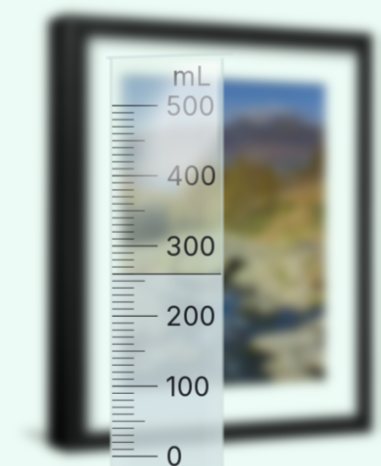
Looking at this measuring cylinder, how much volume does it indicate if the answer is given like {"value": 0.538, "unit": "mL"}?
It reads {"value": 260, "unit": "mL"}
